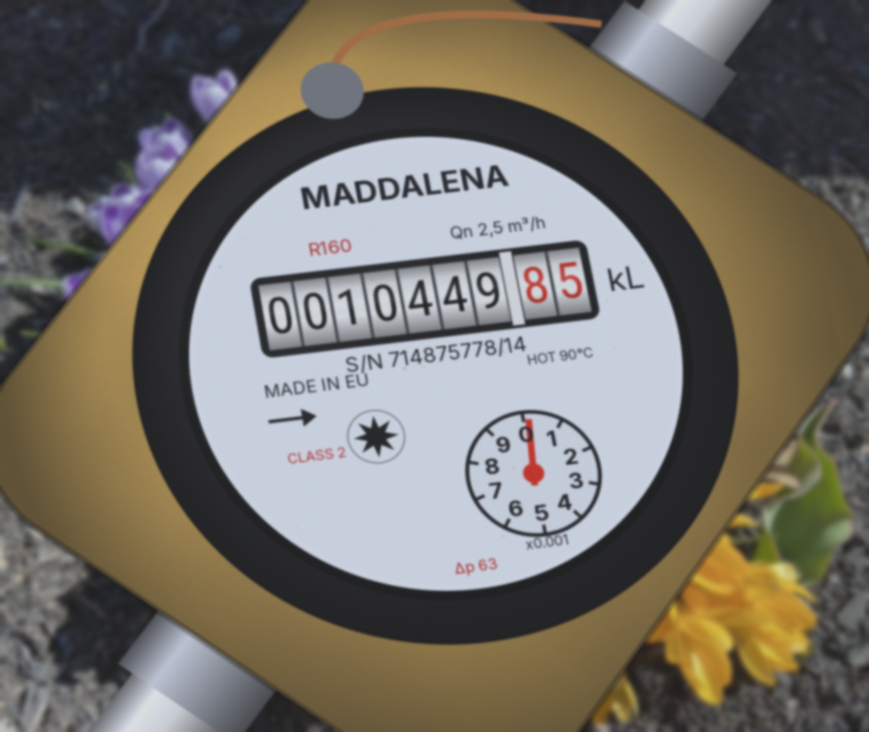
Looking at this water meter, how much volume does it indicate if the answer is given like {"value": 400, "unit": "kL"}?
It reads {"value": 10449.850, "unit": "kL"}
